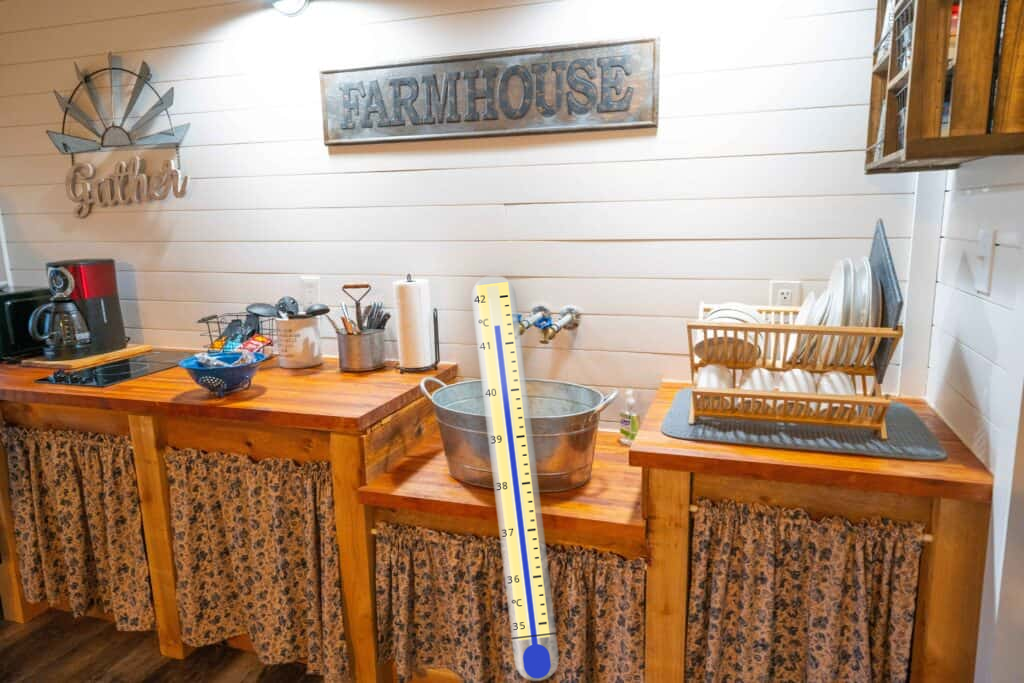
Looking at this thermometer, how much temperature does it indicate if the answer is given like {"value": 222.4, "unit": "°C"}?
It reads {"value": 41.4, "unit": "°C"}
